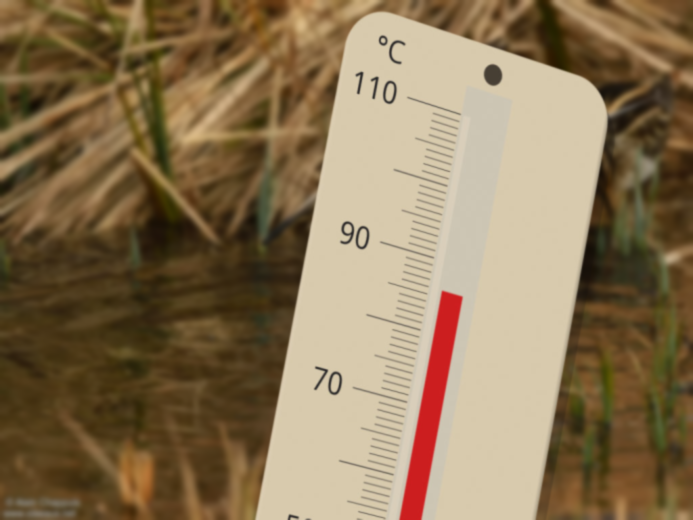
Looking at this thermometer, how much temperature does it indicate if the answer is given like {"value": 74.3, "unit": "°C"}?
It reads {"value": 86, "unit": "°C"}
